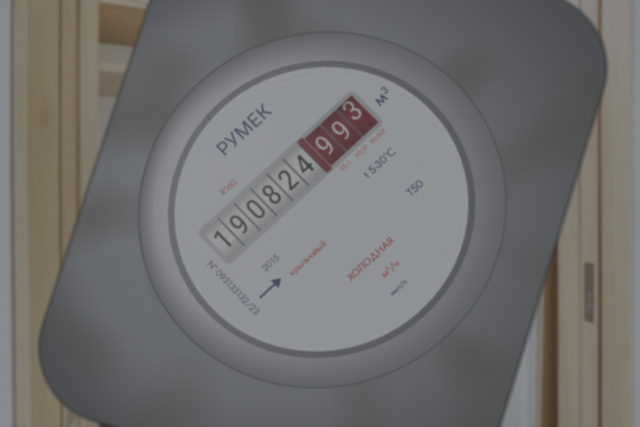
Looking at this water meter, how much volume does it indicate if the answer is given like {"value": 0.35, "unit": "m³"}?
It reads {"value": 190824.993, "unit": "m³"}
